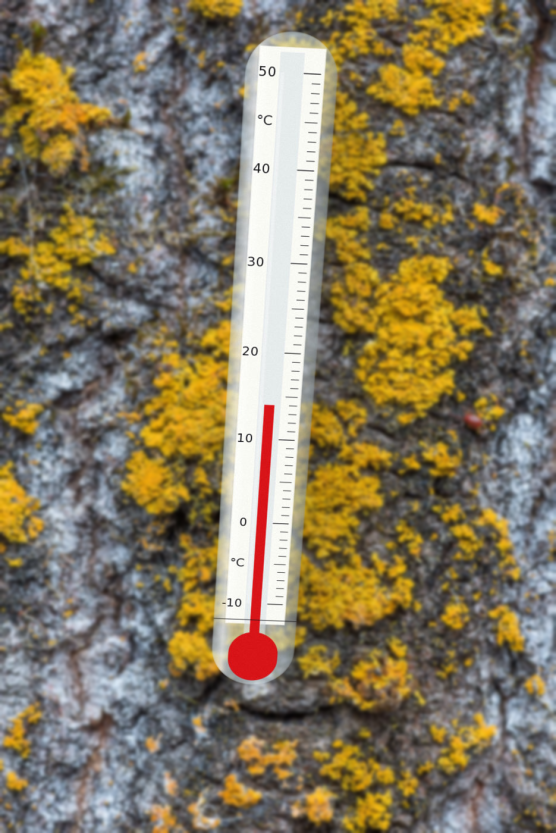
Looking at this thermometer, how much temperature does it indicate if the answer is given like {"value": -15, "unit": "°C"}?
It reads {"value": 14, "unit": "°C"}
